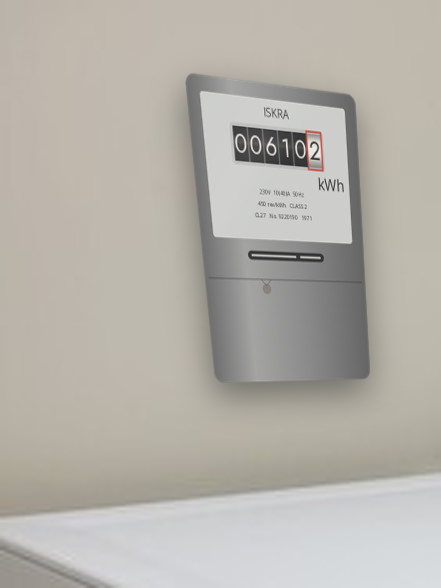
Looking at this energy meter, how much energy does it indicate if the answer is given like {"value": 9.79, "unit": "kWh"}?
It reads {"value": 610.2, "unit": "kWh"}
